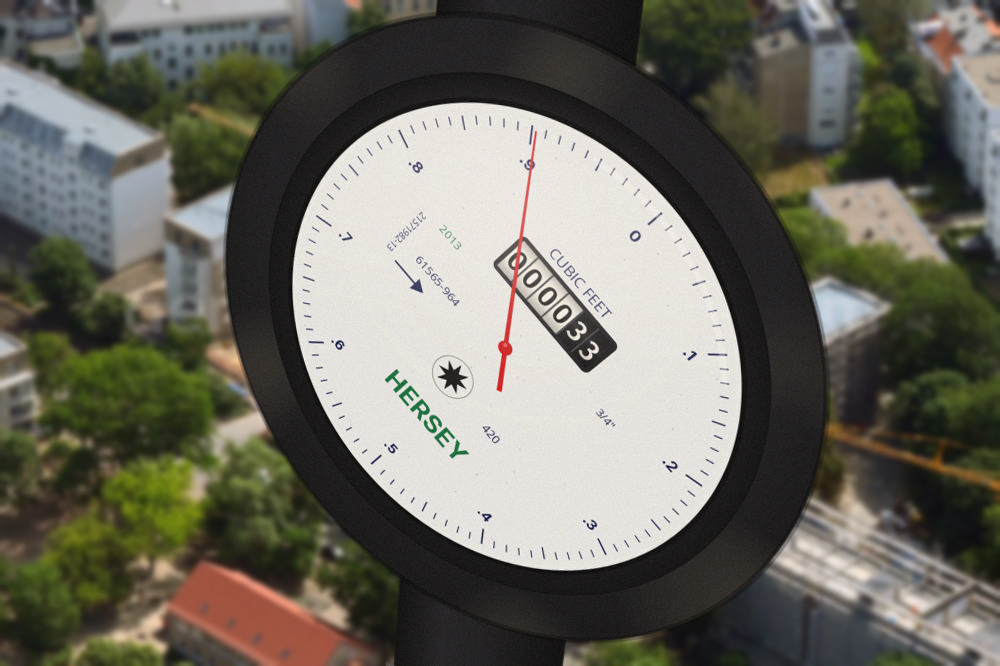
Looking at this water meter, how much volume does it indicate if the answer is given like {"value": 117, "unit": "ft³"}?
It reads {"value": 32.90, "unit": "ft³"}
